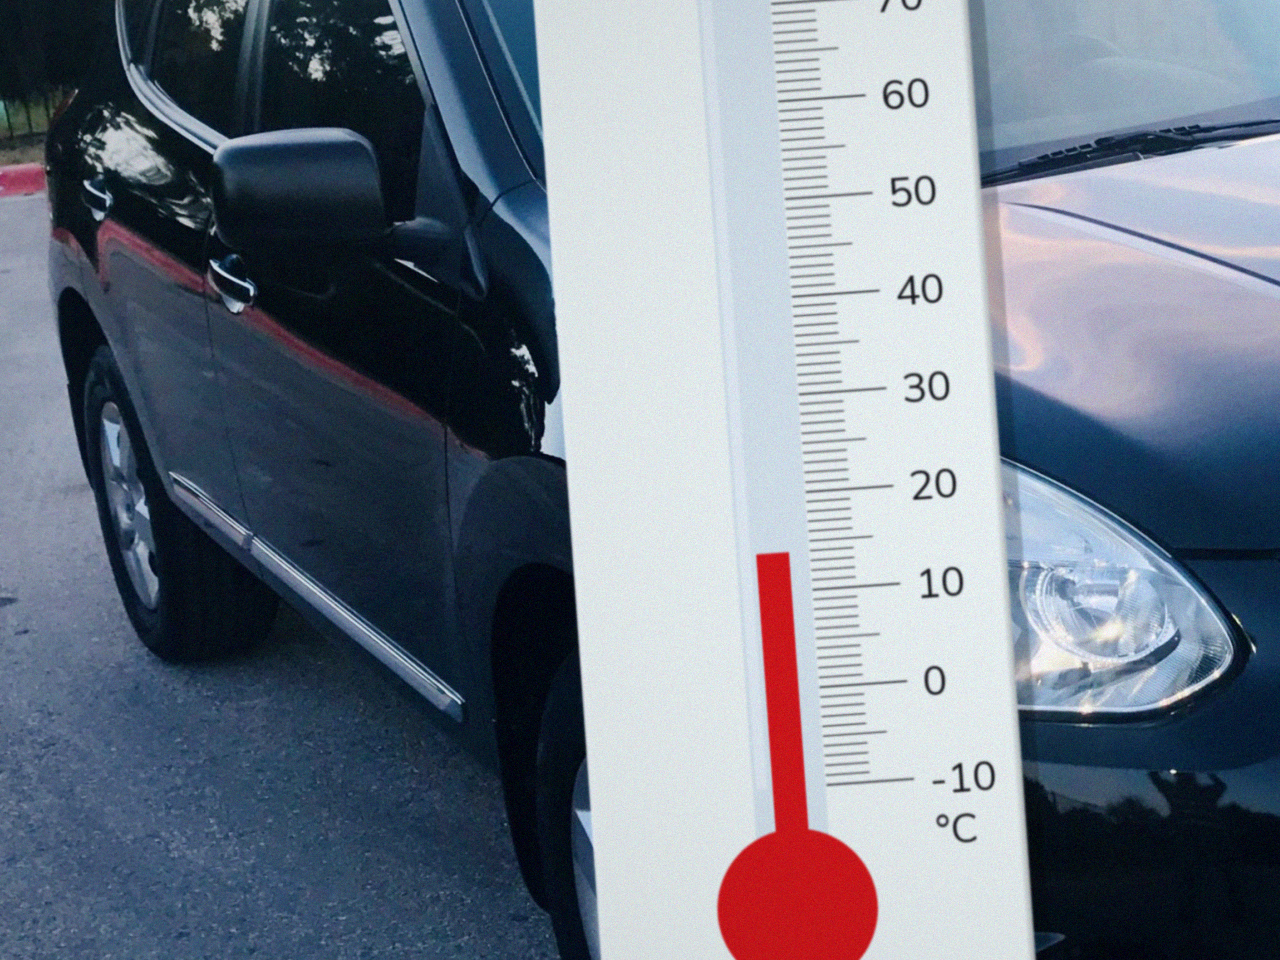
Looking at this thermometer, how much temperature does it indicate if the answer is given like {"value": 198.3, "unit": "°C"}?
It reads {"value": 14, "unit": "°C"}
